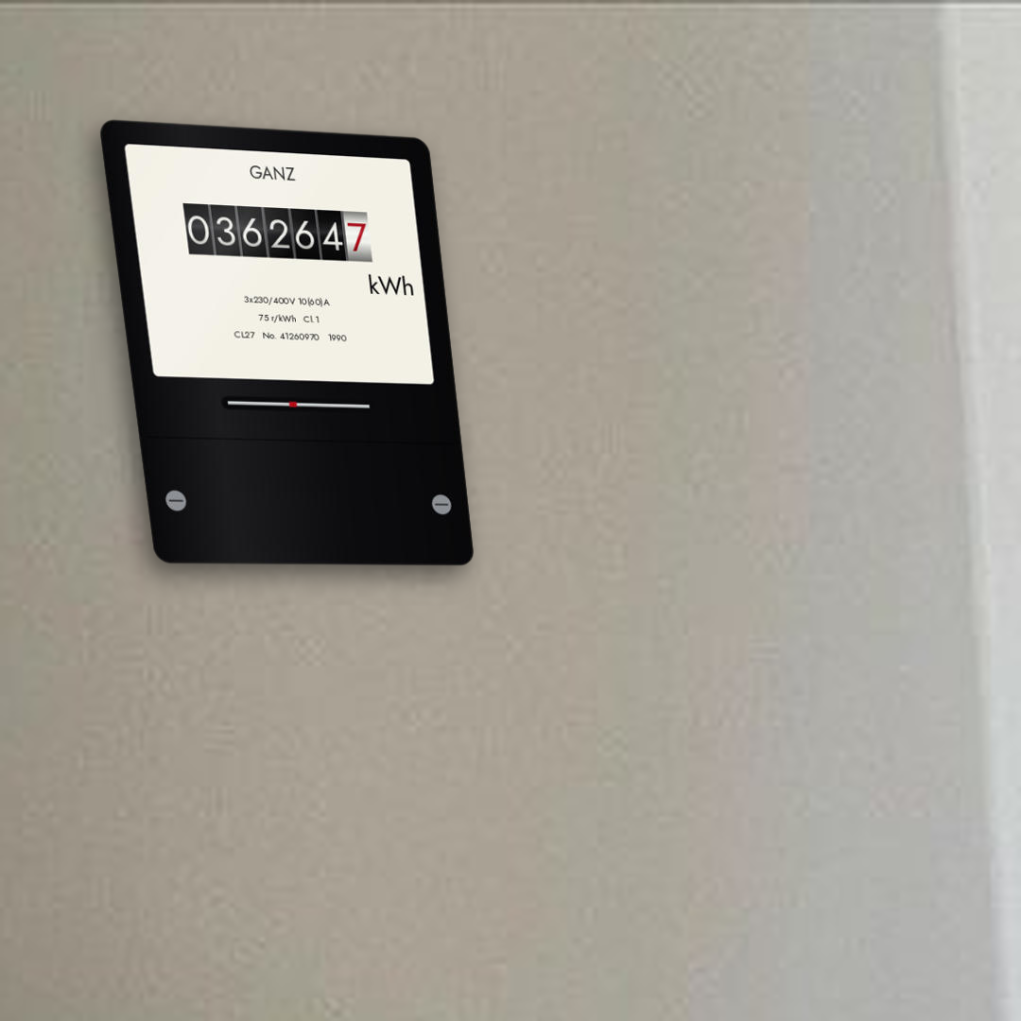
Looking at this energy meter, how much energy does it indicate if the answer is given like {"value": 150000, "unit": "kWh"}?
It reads {"value": 36264.7, "unit": "kWh"}
